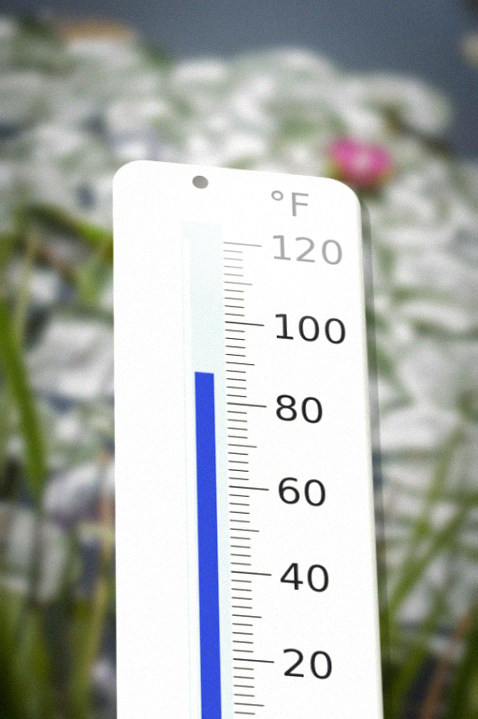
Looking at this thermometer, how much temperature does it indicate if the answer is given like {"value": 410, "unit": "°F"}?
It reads {"value": 87, "unit": "°F"}
